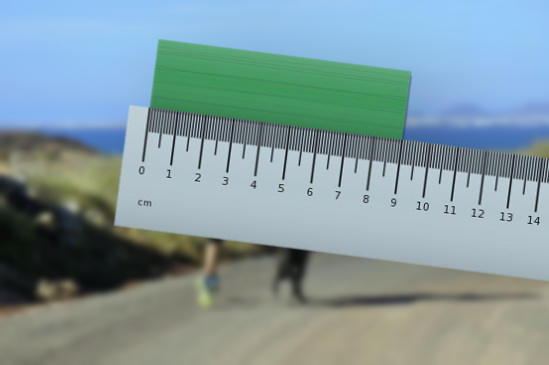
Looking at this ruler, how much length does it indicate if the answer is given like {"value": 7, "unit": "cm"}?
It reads {"value": 9, "unit": "cm"}
